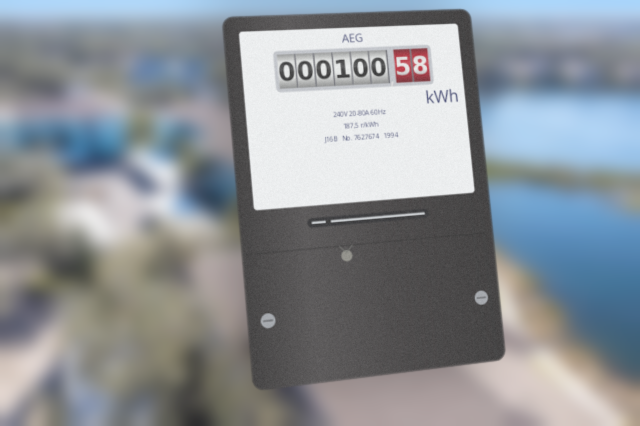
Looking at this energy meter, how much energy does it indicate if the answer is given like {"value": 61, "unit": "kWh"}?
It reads {"value": 100.58, "unit": "kWh"}
